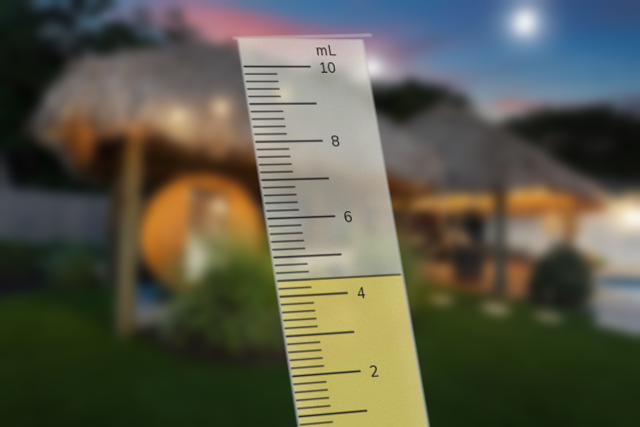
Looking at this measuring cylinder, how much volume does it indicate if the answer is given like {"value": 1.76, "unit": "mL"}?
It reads {"value": 4.4, "unit": "mL"}
